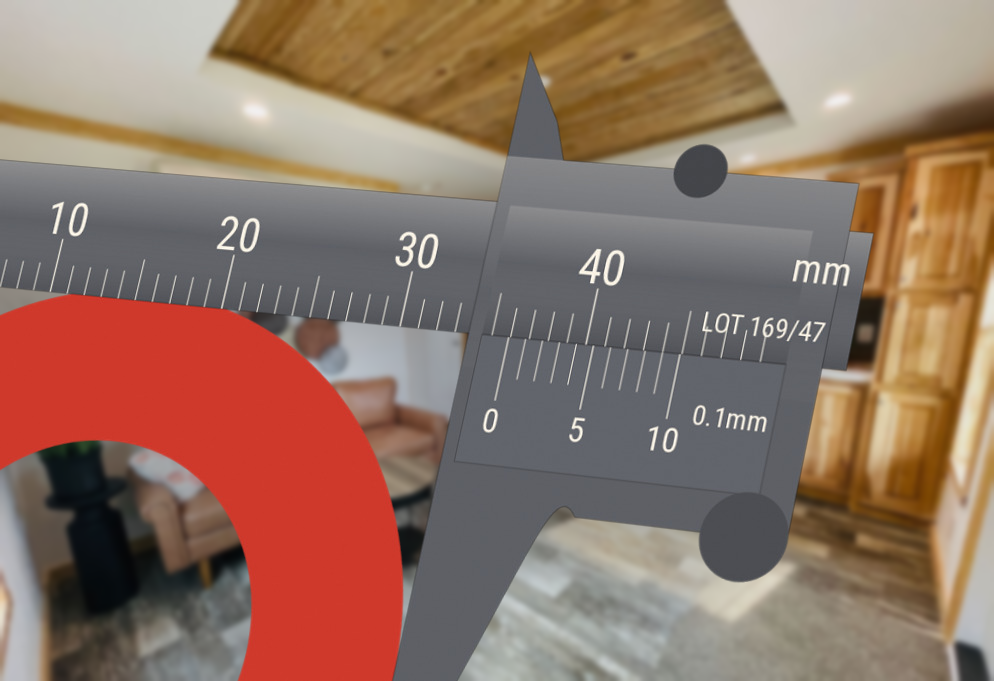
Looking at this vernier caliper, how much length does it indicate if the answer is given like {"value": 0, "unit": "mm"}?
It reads {"value": 35.9, "unit": "mm"}
